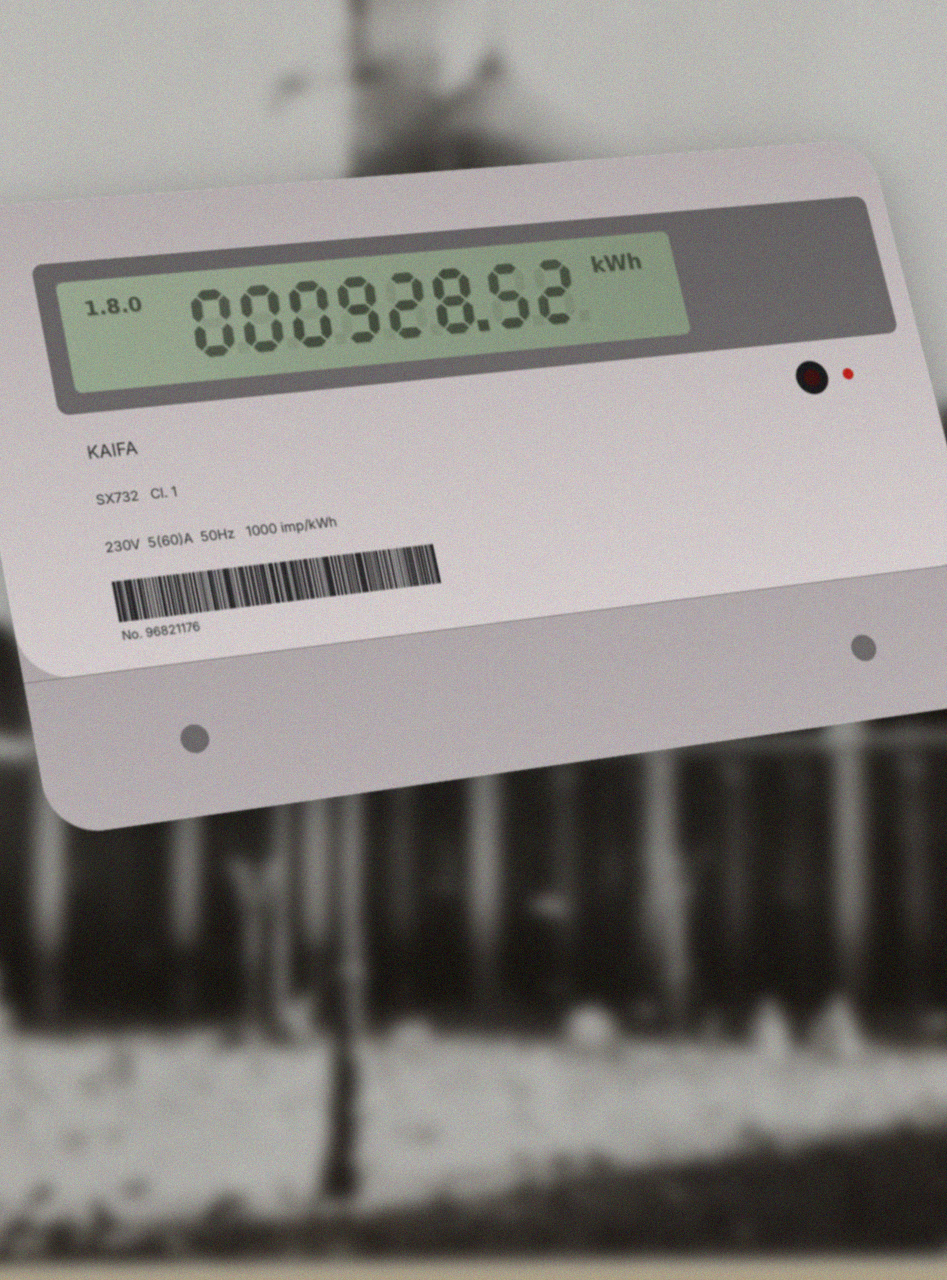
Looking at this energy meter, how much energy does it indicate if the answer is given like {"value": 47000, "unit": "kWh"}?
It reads {"value": 928.52, "unit": "kWh"}
